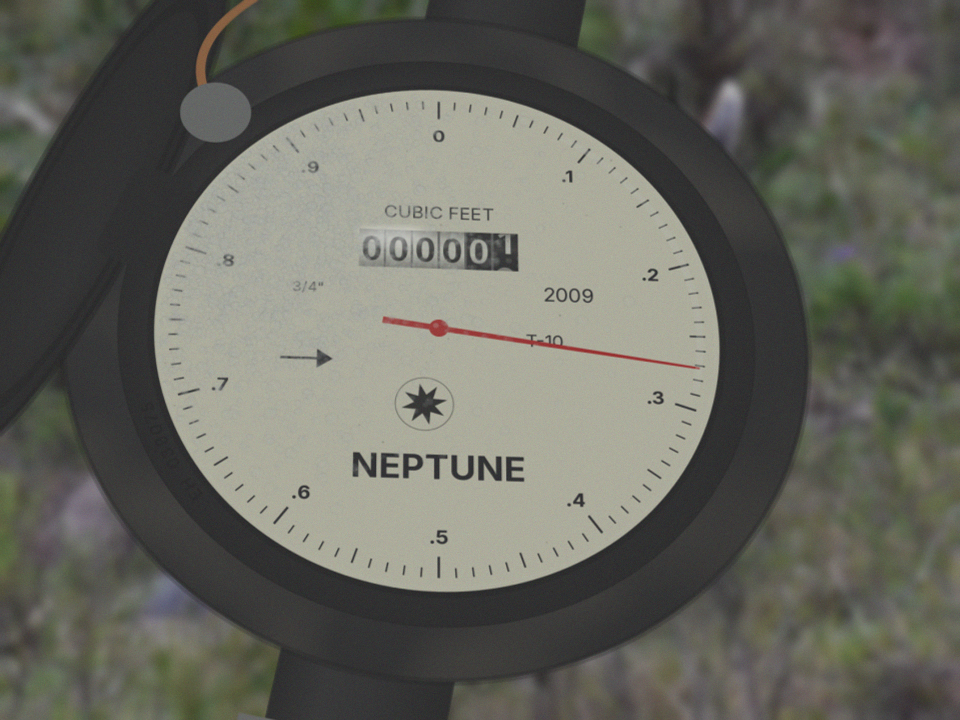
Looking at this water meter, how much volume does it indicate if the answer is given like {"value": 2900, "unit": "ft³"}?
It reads {"value": 1.27, "unit": "ft³"}
